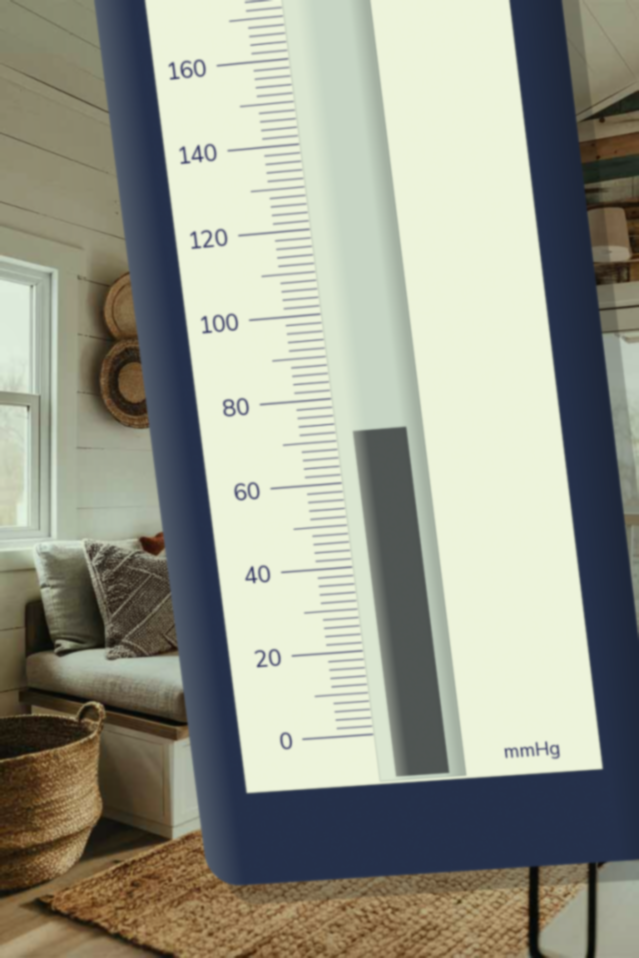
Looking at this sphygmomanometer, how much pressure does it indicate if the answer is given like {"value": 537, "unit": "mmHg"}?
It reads {"value": 72, "unit": "mmHg"}
